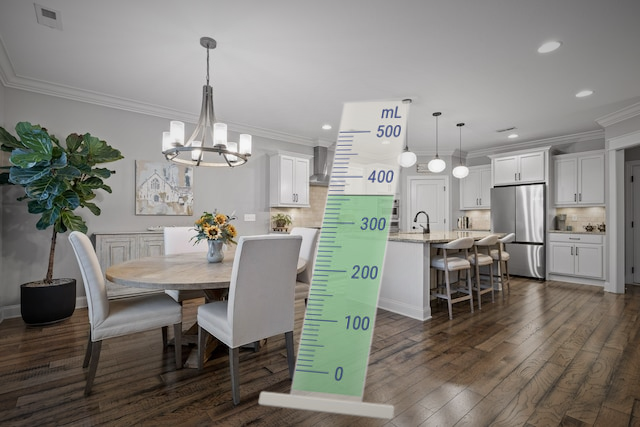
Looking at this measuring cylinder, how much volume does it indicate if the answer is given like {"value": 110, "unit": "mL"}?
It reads {"value": 360, "unit": "mL"}
